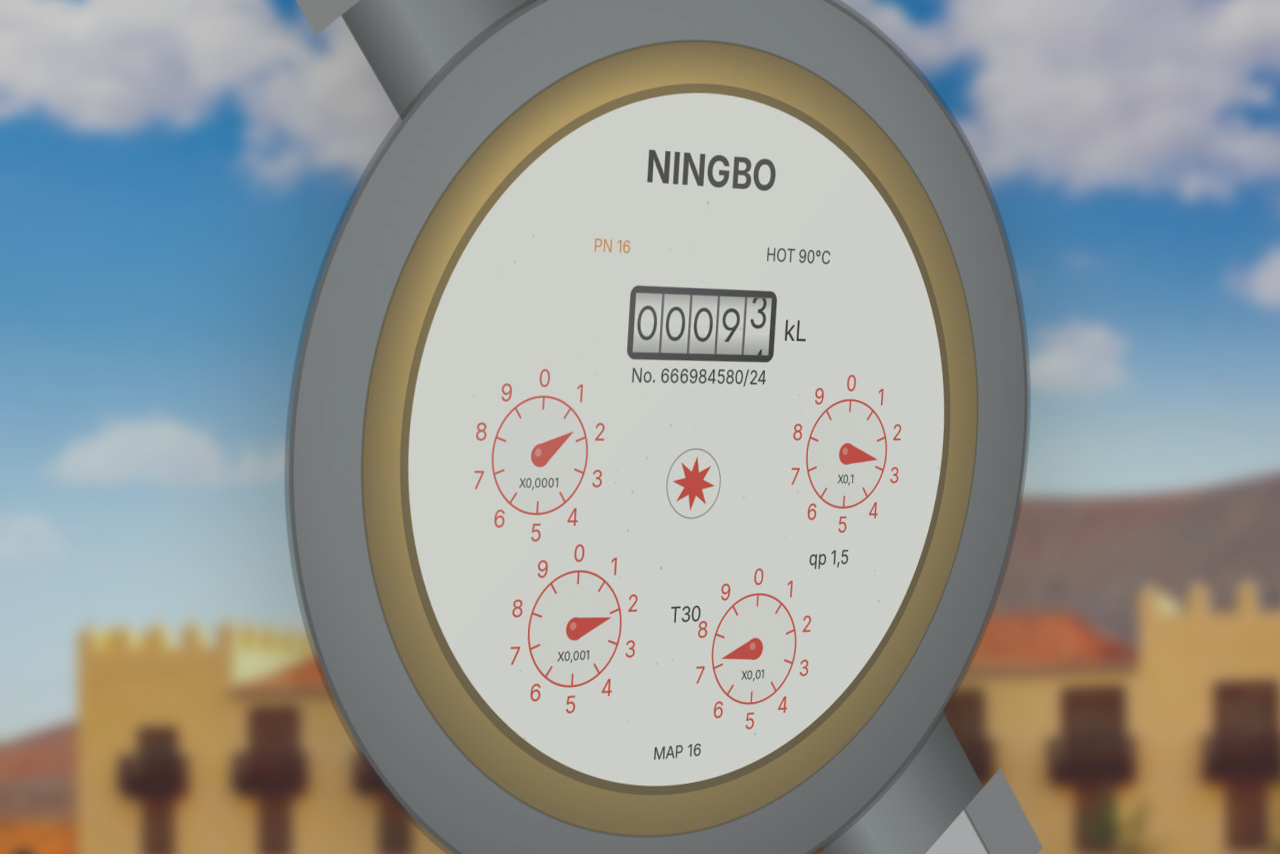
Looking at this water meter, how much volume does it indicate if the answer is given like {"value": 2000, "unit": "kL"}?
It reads {"value": 93.2721, "unit": "kL"}
